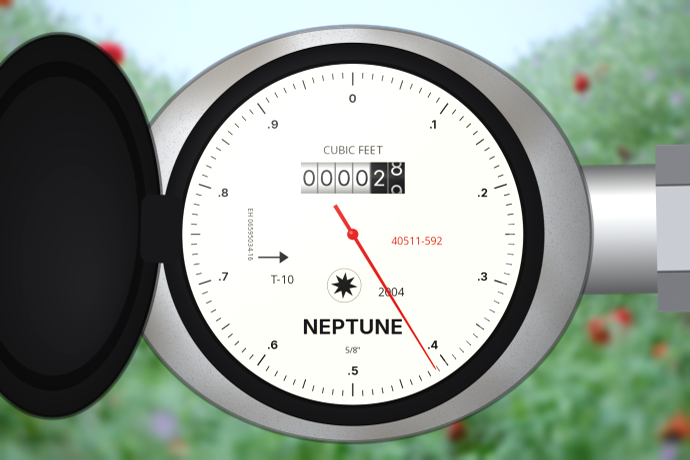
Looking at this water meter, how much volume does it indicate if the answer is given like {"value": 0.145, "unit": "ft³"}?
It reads {"value": 28.41, "unit": "ft³"}
